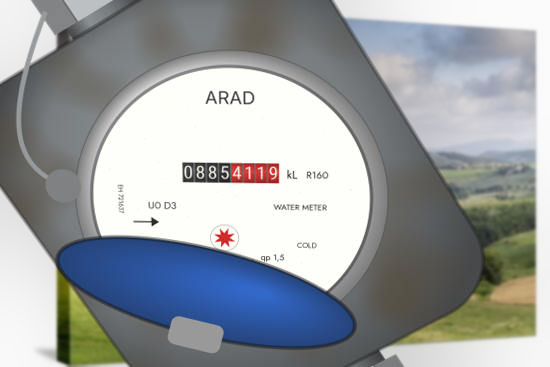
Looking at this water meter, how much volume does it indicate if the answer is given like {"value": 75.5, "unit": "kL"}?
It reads {"value": 885.4119, "unit": "kL"}
